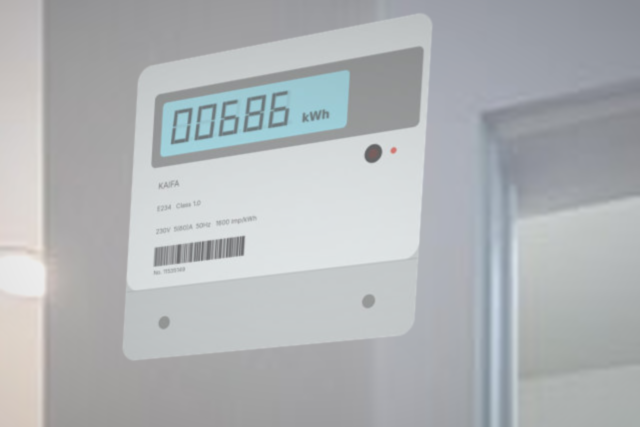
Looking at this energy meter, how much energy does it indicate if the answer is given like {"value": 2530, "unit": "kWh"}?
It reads {"value": 686, "unit": "kWh"}
